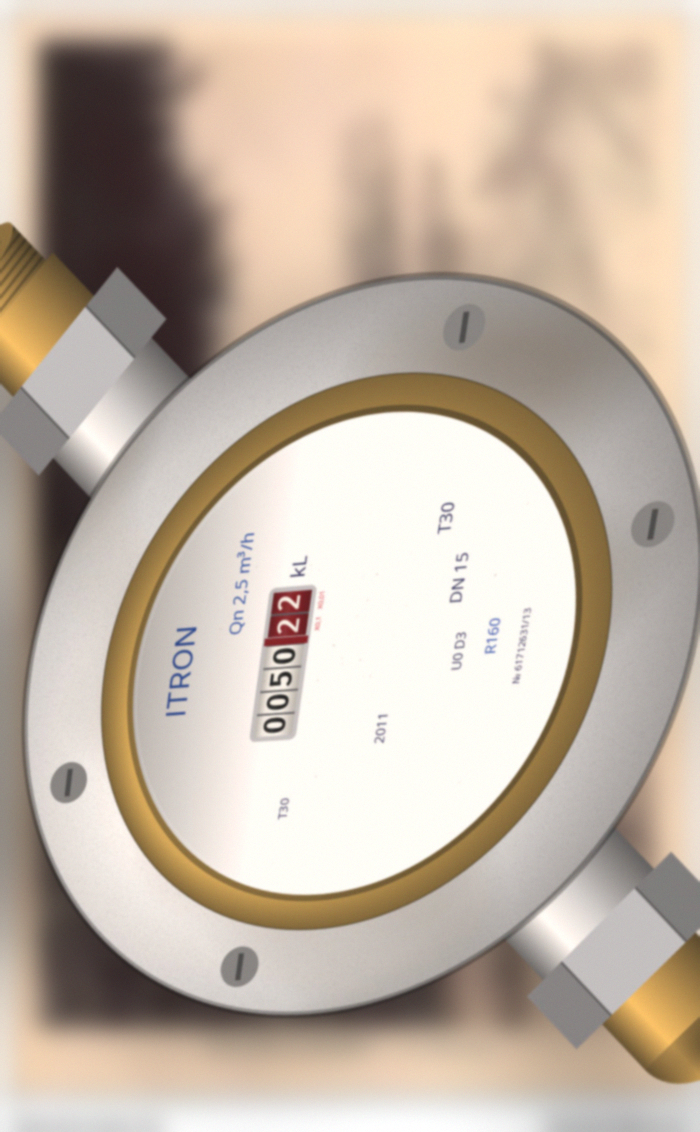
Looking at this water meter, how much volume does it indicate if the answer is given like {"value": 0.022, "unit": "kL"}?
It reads {"value": 50.22, "unit": "kL"}
